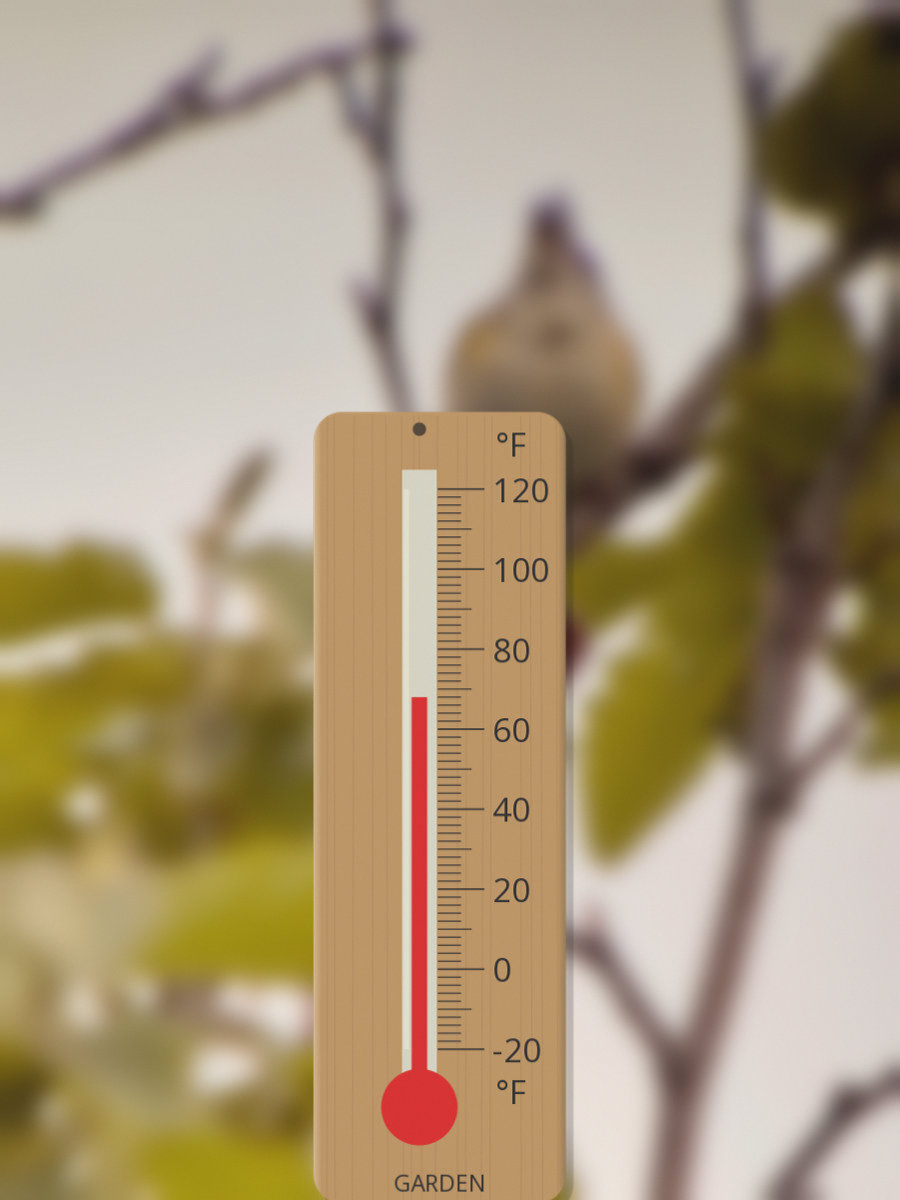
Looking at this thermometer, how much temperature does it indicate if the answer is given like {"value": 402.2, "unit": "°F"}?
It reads {"value": 68, "unit": "°F"}
